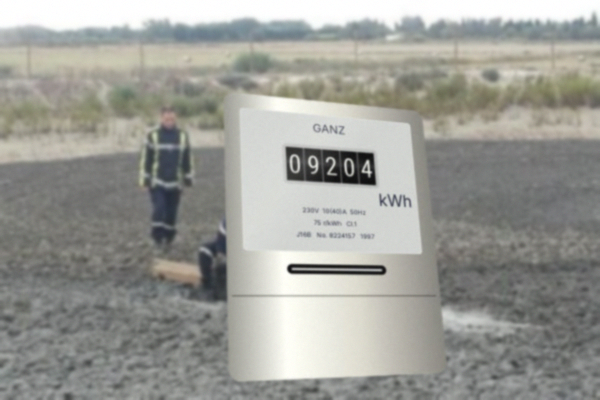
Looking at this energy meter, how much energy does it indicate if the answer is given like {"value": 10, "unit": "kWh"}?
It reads {"value": 9204, "unit": "kWh"}
